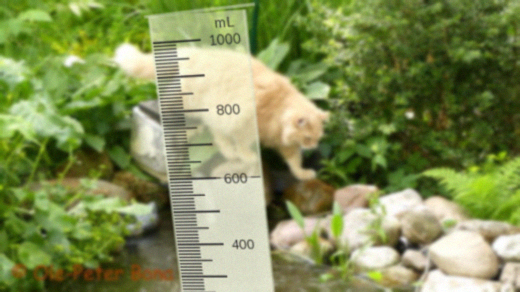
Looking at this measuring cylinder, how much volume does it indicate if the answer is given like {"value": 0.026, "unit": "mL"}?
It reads {"value": 600, "unit": "mL"}
